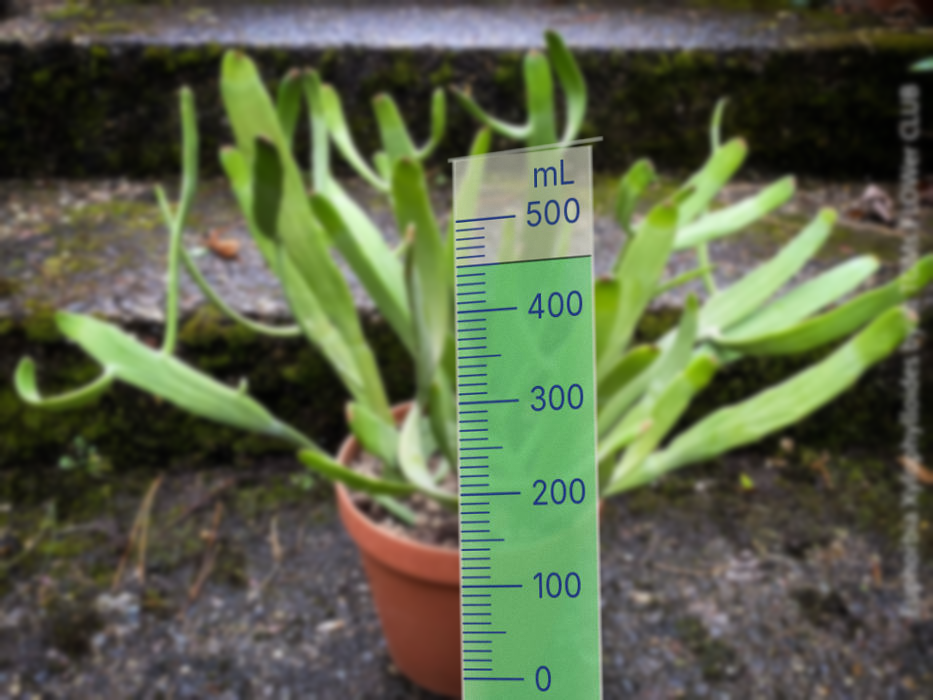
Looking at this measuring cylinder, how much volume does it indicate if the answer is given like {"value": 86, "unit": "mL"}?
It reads {"value": 450, "unit": "mL"}
